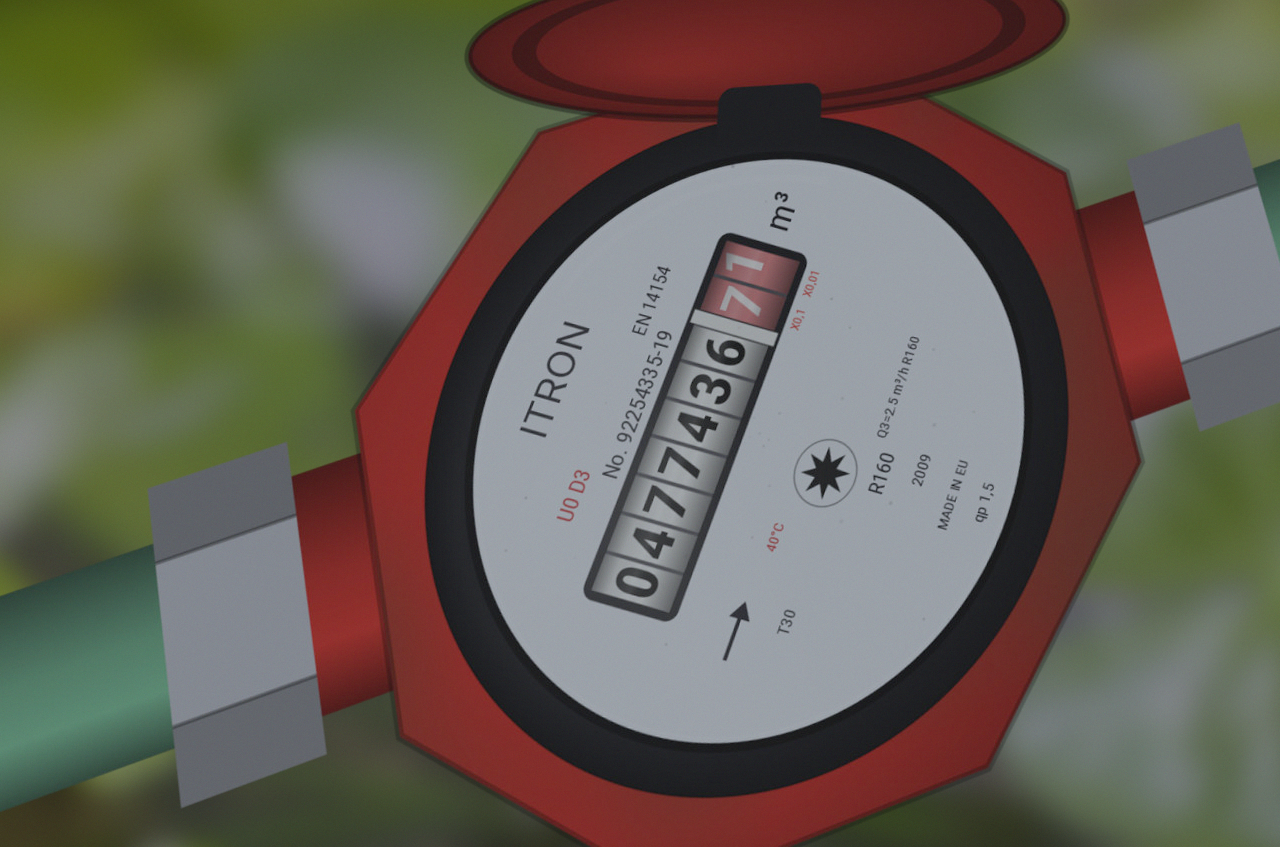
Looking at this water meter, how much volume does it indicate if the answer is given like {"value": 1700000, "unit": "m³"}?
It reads {"value": 477436.71, "unit": "m³"}
